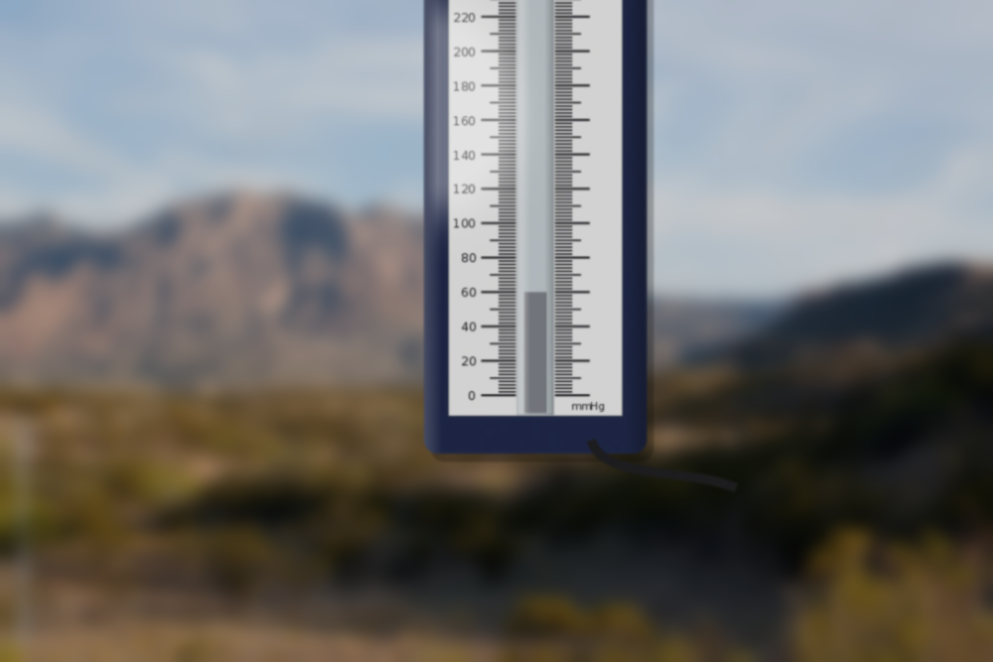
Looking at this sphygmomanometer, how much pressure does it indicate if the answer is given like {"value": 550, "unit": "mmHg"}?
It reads {"value": 60, "unit": "mmHg"}
